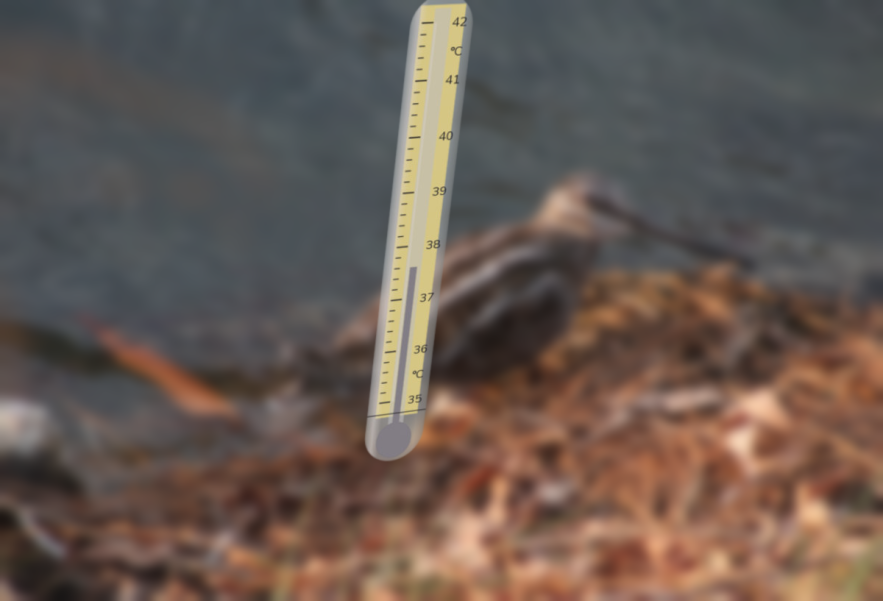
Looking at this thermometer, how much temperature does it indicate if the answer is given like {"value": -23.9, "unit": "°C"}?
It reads {"value": 37.6, "unit": "°C"}
